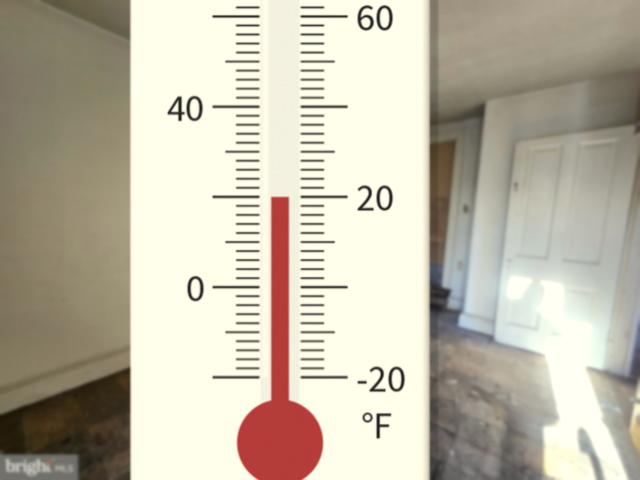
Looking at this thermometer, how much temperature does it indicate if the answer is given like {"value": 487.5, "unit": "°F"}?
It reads {"value": 20, "unit": "°F"}
